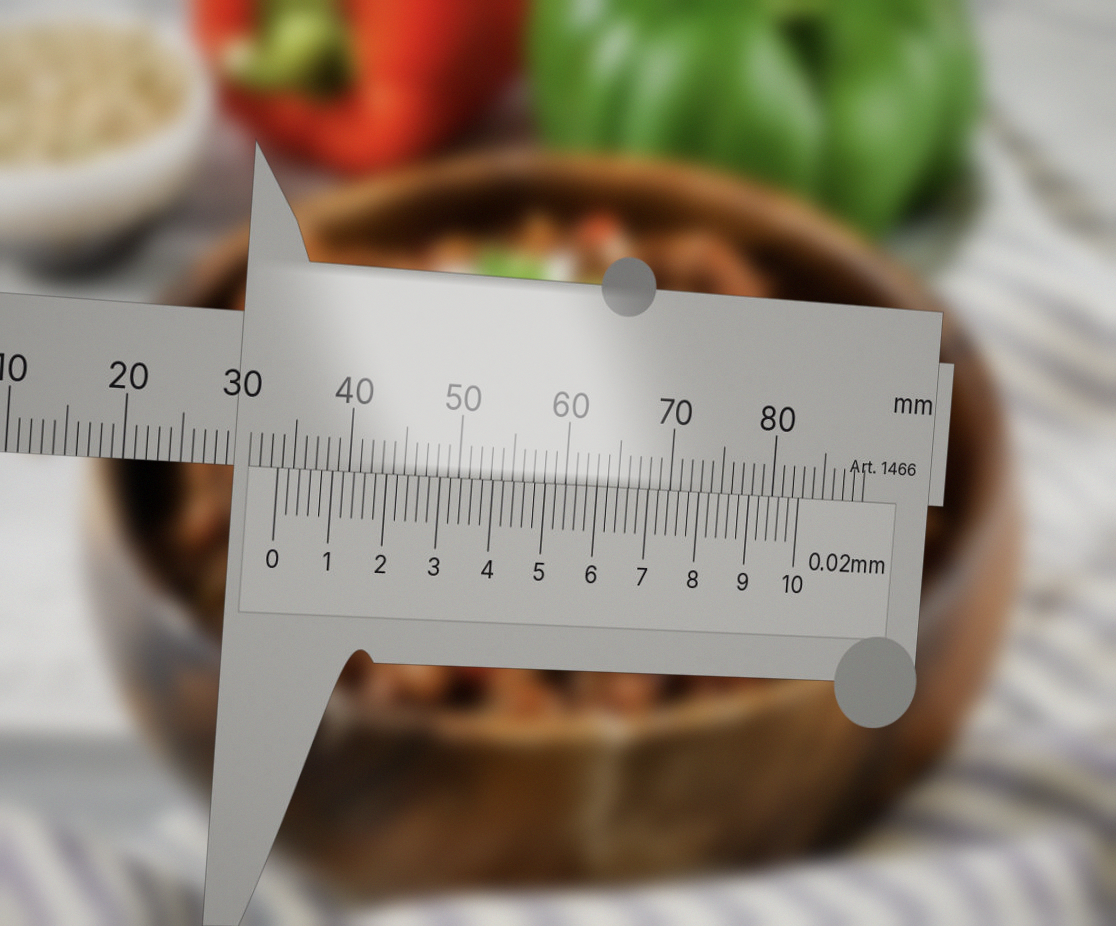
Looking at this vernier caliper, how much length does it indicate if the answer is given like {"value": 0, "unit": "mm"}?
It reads {"value": 33.6, "unit": "mm"}
